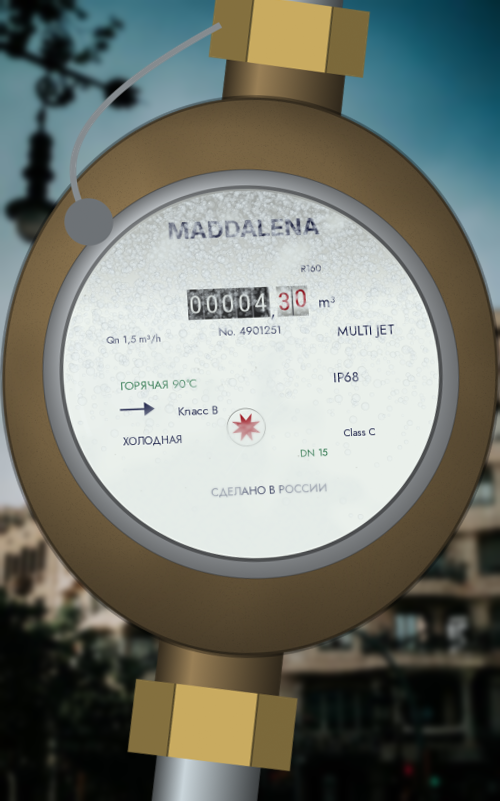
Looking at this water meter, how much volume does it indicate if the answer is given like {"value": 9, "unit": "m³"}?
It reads {"value": 4.30, "unit": "m³"}
